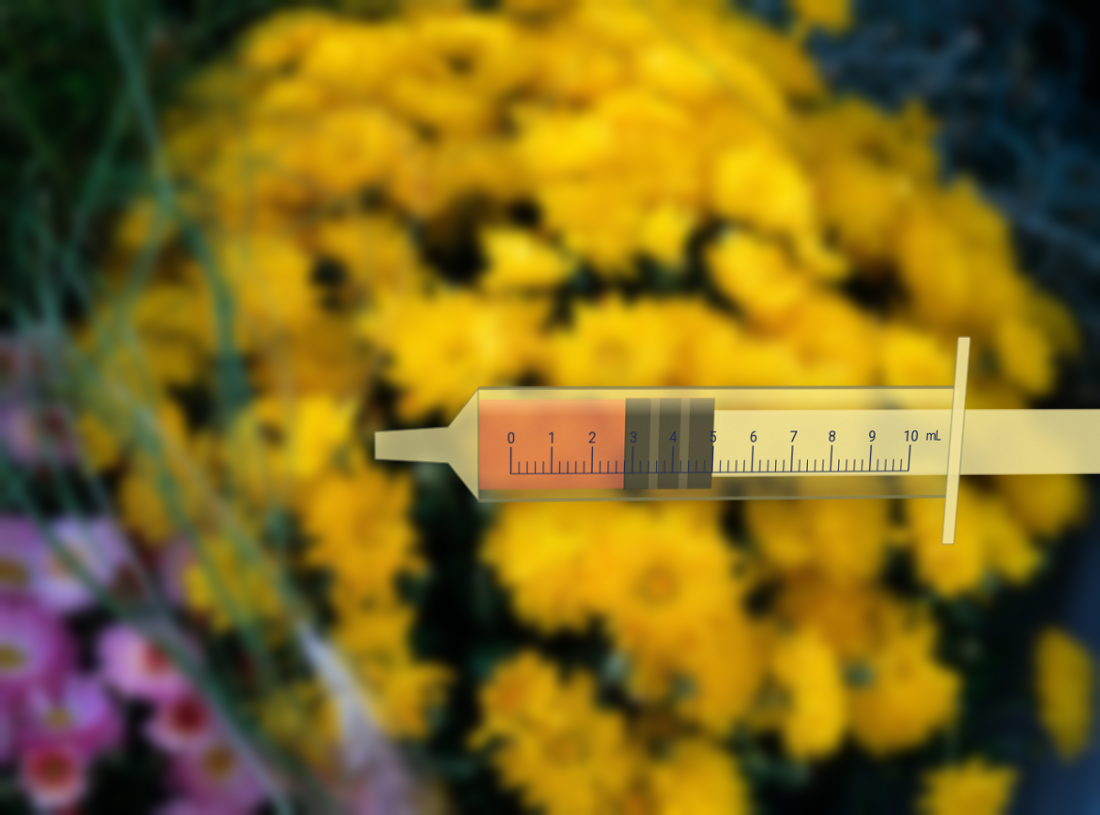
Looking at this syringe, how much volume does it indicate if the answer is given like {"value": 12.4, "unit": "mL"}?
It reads {"value": 2.8, "unit": "mL"}
